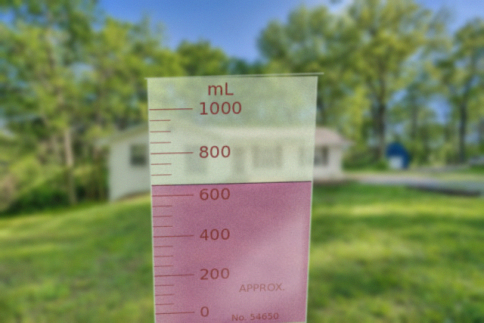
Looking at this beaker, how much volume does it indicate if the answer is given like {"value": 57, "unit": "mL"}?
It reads {"value": 650, "unit": "mL"}
